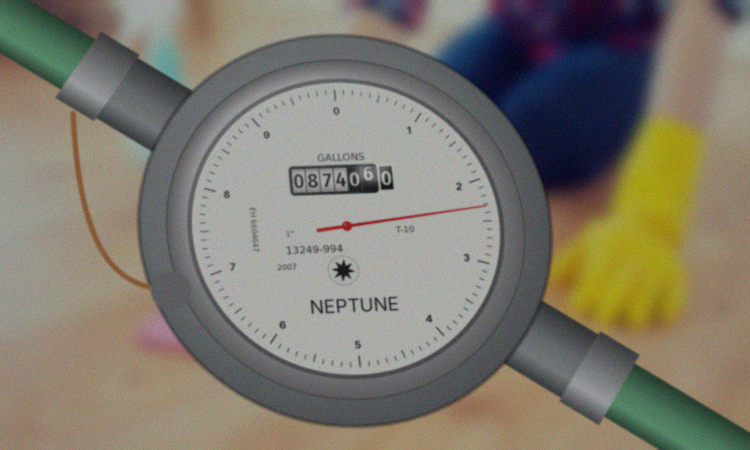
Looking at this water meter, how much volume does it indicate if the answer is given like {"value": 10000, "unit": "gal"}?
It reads {"value": 874062.3, "unit": "gal"}
